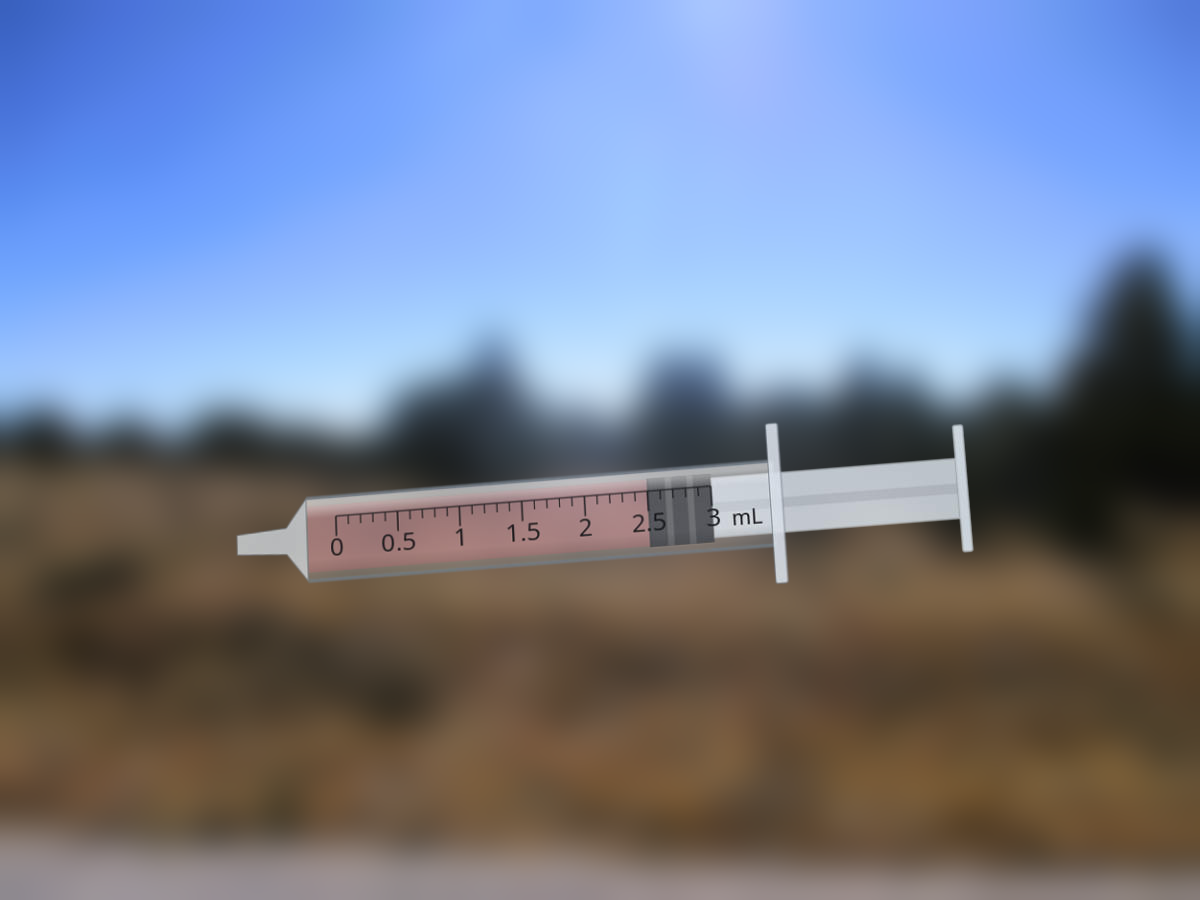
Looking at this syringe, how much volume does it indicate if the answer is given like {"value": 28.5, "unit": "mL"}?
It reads {"value": 2.5, "unit": "mL"}
